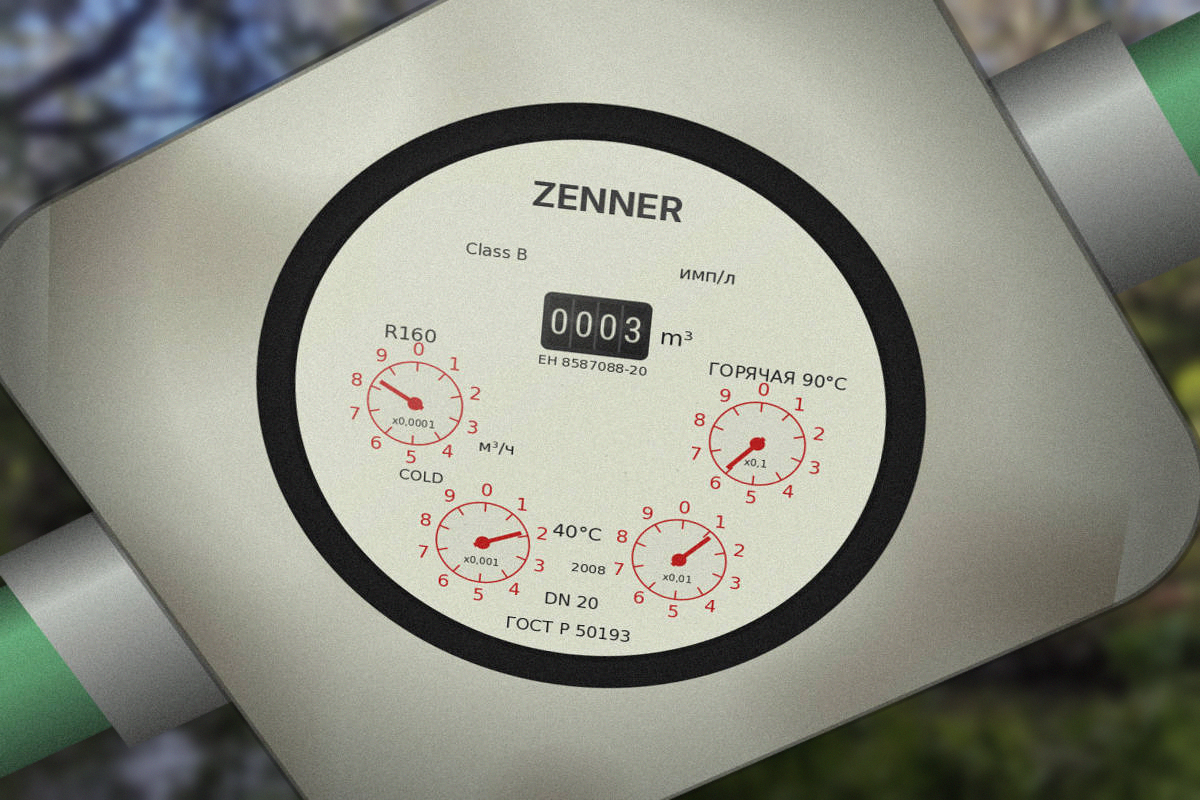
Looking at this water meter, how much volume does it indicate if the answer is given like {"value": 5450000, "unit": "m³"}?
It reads {"value": 3.6118, "unit": "m³"}
